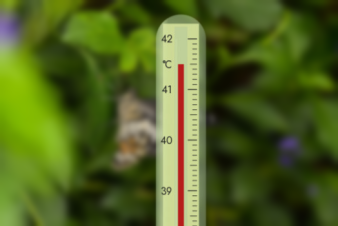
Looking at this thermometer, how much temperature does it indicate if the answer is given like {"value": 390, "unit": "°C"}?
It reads {"value": 41.5, "unit": "°C"}
